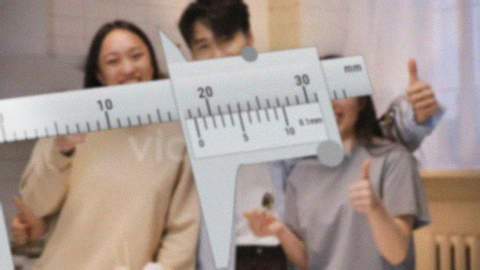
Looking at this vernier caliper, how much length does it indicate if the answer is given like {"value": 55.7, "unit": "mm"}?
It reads {"value": 18.4, "unit": "mm"}
